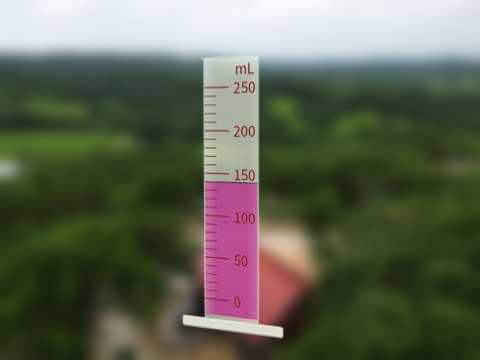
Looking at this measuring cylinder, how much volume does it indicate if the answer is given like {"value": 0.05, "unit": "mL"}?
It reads {"value": 140, "unit": "mL"}
